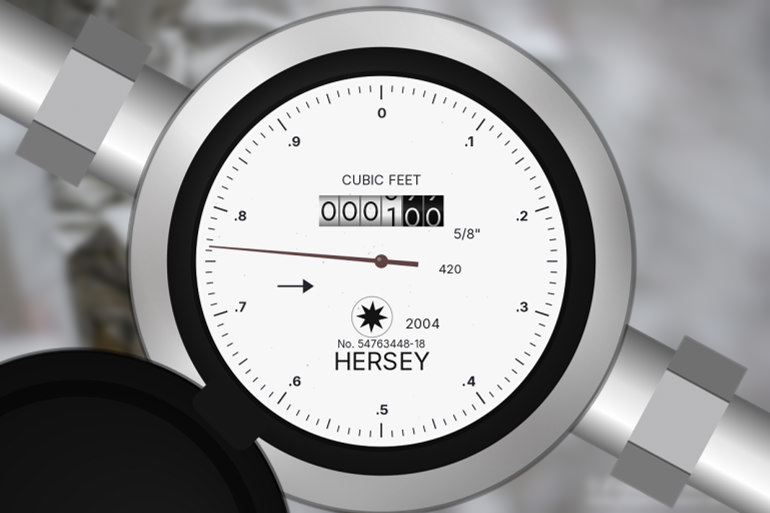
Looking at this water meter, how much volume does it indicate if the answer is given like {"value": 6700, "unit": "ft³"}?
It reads {"value": 99.76, "unit": "ft³"}
